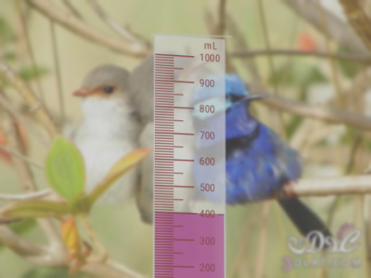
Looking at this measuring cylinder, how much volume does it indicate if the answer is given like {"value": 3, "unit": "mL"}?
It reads {"value": 400, "unit": "mL"}
